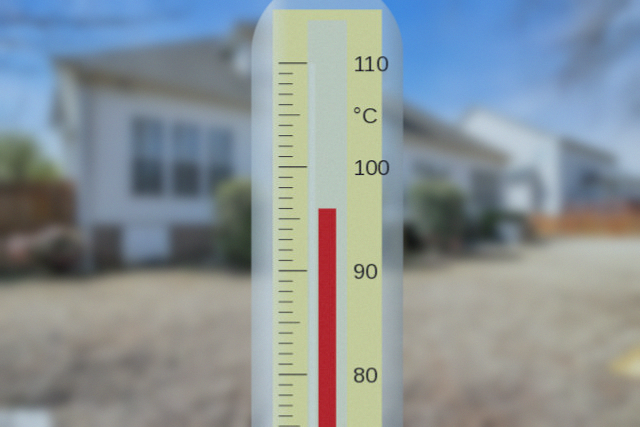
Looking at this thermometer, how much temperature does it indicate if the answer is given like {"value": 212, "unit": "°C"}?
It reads {"value": 96, "unit": "°C"}
